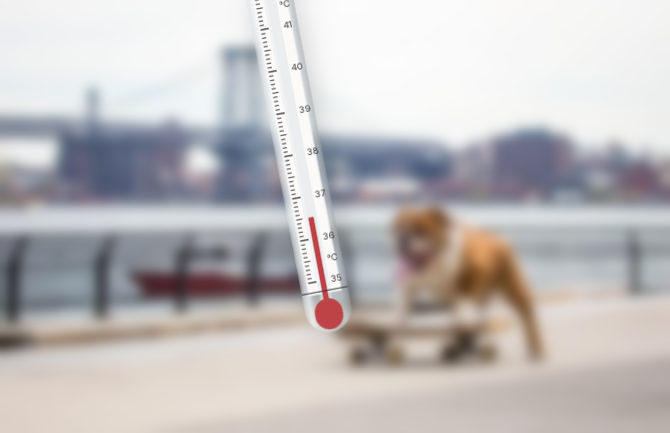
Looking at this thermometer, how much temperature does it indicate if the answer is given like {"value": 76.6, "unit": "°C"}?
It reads {"value": 36.5, "unit": "°C"}
